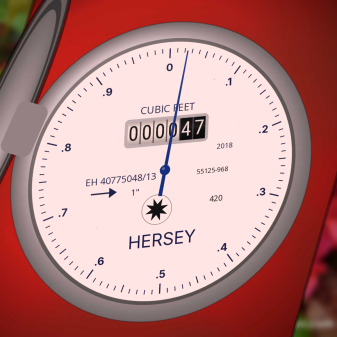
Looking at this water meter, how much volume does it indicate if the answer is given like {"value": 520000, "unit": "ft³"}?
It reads {"value": 47.02, "unit": "ft³"}
